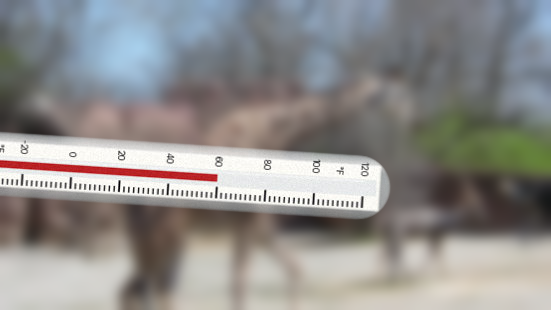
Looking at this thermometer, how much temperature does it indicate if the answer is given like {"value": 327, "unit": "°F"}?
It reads {"value": 60, "unit": "°F"}
